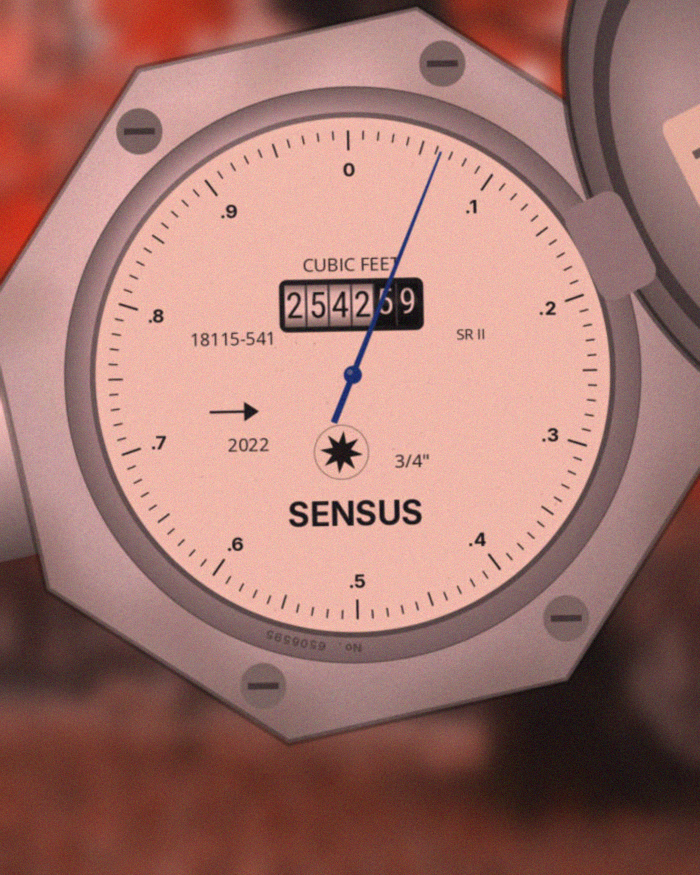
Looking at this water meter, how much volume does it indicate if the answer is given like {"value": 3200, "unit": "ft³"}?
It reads {"value": 254259.06, "unit": "ft³"}
